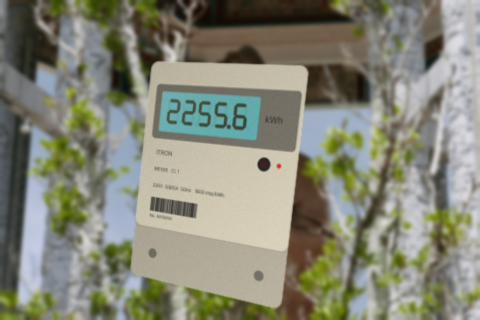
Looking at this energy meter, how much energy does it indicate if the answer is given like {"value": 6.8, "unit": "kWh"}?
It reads {"value": 2255.6, "unit": "kWh"}
